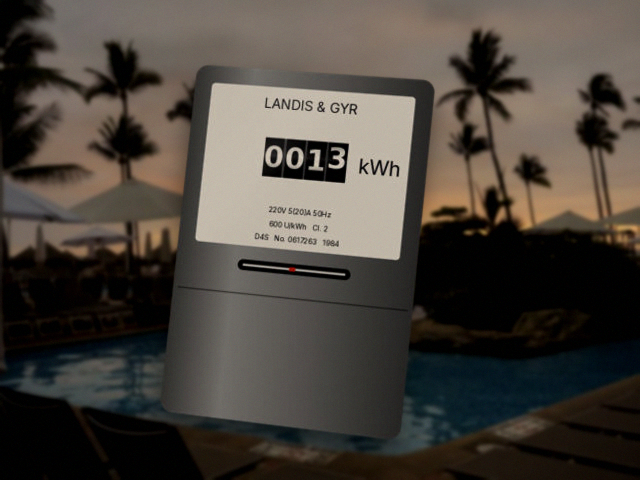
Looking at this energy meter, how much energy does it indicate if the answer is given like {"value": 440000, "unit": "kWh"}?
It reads {"value": 13, "unit": "kWh"}
